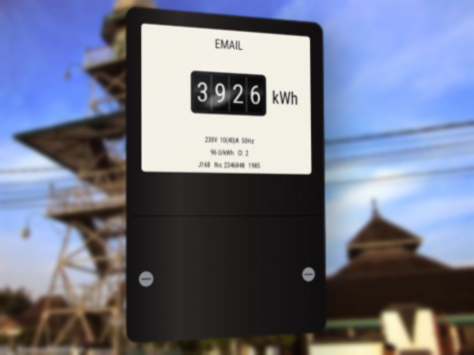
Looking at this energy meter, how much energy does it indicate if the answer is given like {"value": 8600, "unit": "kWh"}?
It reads {"value": 3926, "unit": "kWh"}
